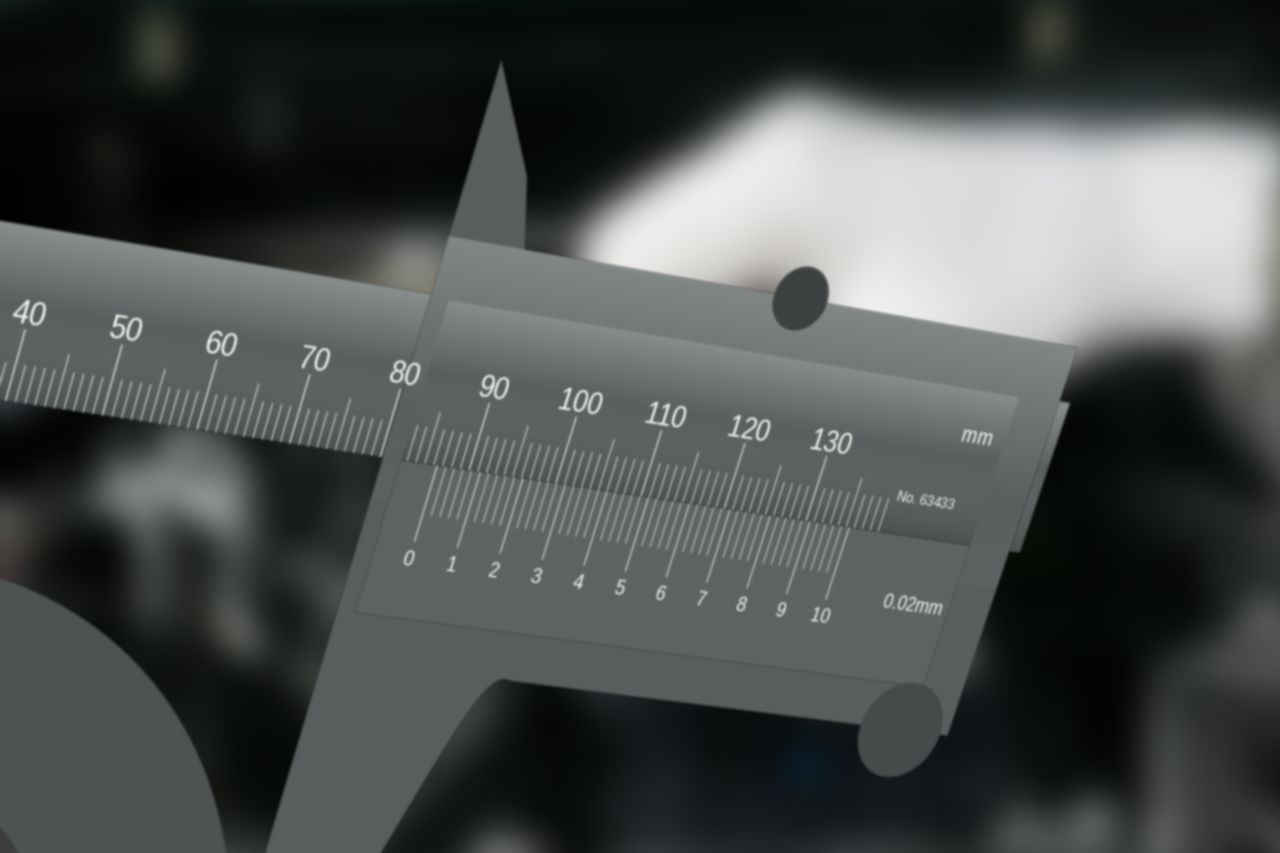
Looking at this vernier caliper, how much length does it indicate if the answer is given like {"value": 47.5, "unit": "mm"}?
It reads {"value": 86.4, "unit": "mm"}
